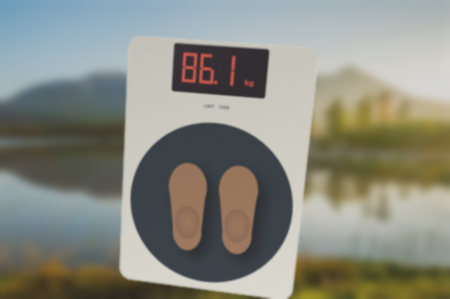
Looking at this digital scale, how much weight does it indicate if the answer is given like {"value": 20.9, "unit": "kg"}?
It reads {"value": 86.1, "unit": "kg"}
